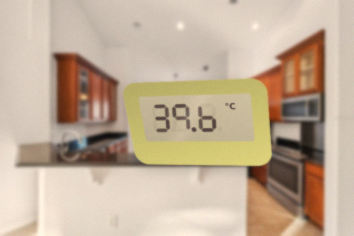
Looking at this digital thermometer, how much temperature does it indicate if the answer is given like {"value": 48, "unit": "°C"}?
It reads {"value": 39.6, "unit": "°C"}
